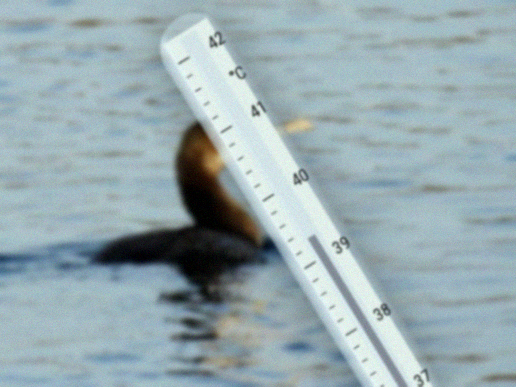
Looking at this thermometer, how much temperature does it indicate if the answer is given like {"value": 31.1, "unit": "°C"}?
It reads {"value": 39.3, "unit": "°C"}
